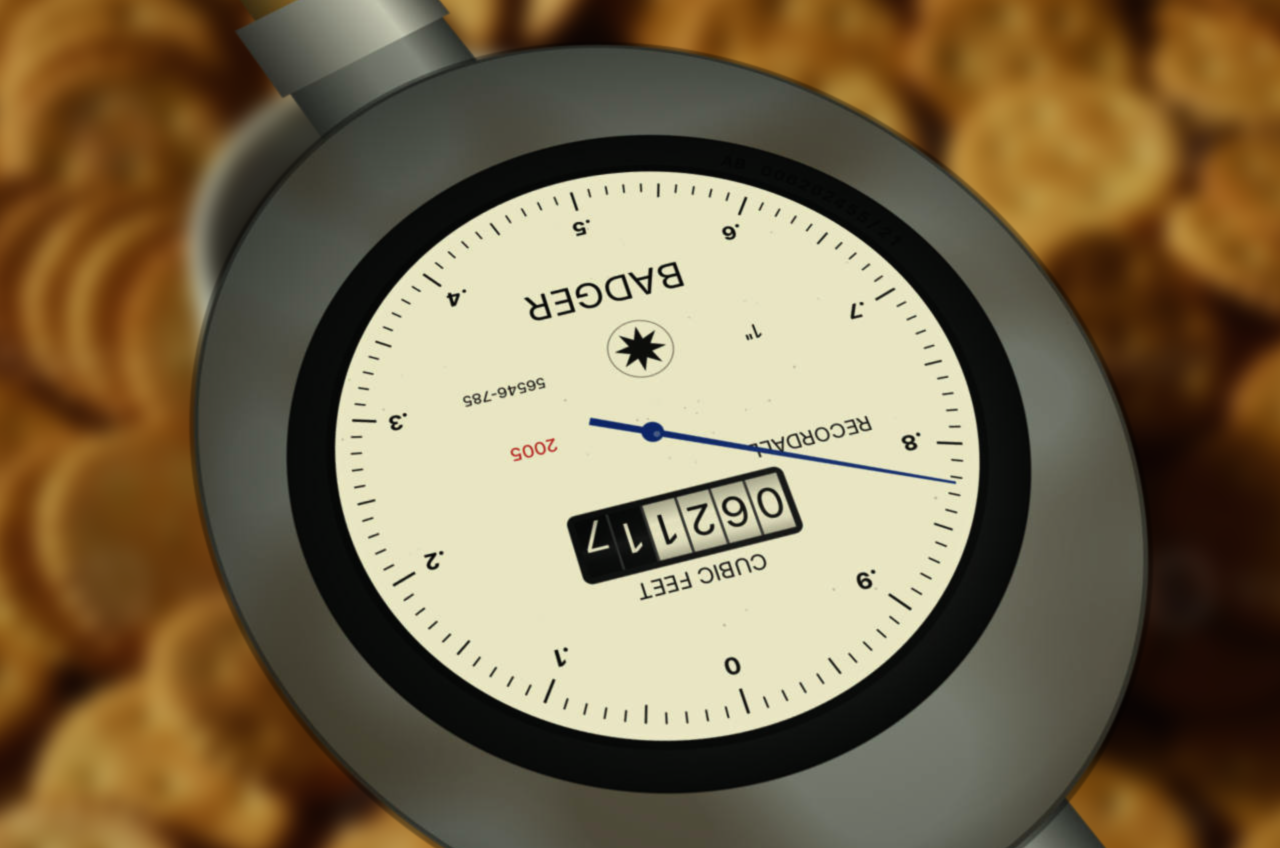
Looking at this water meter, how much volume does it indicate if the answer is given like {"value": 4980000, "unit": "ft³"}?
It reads {"value": 62116.82, "unit": "ft³"}
